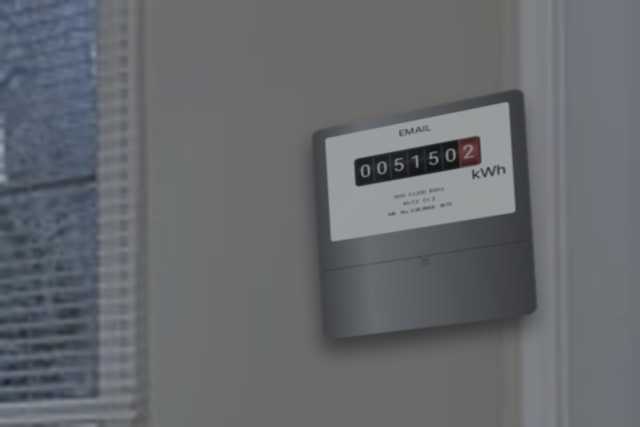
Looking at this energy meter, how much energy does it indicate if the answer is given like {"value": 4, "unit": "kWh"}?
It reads {"value": 5150.2, "unit": "kWh"}
